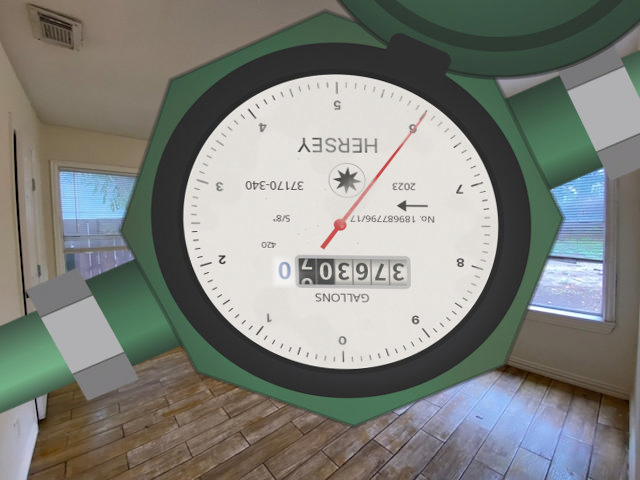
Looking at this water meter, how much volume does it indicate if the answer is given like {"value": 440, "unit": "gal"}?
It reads {"value": 3763066.0, "unit": "gal"}
